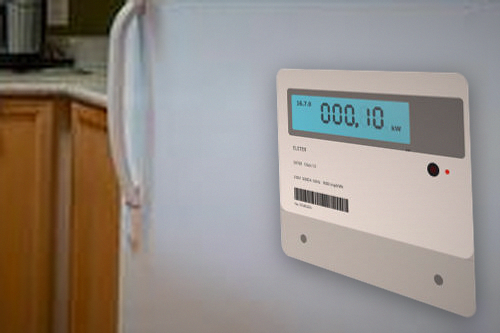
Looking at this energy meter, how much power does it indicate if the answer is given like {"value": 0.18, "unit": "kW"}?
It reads {"value": 0.10, "unit": "kW"}
